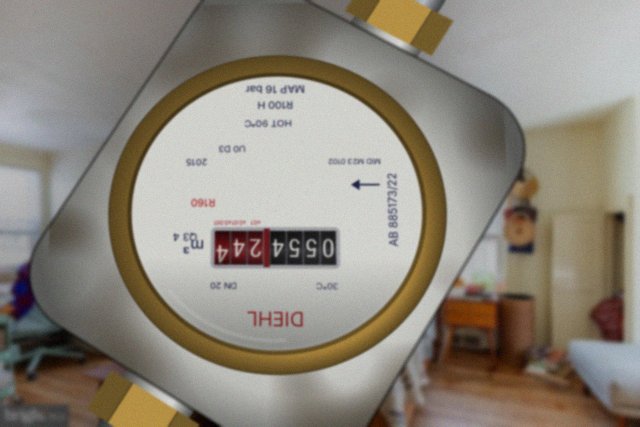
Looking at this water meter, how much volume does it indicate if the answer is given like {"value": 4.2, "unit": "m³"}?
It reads {"value": 554.244, "unit": "m³"}
